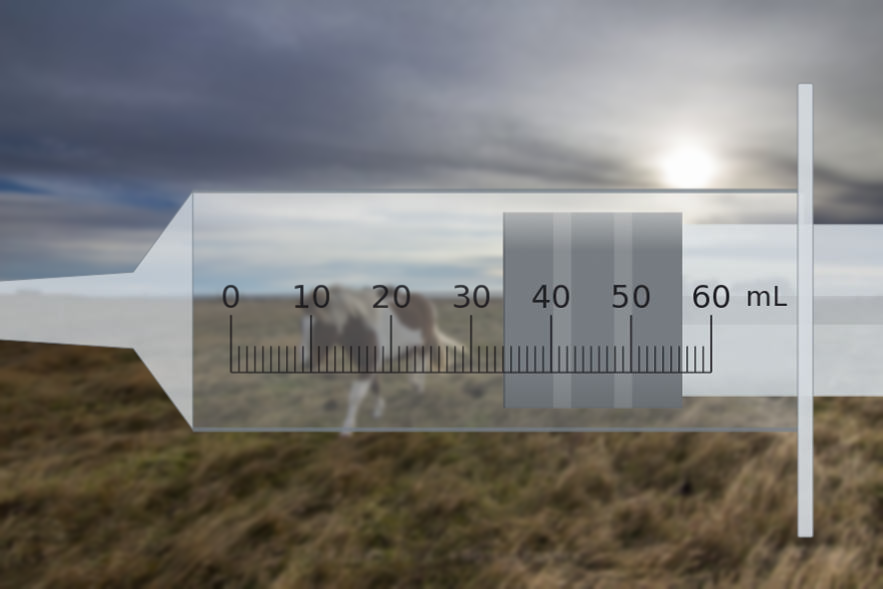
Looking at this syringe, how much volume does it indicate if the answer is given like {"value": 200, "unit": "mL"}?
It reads {"value": 34, "unit": "mL"}
